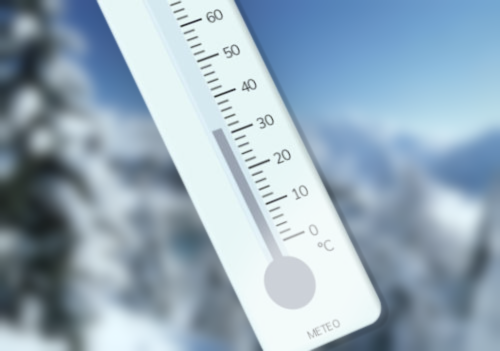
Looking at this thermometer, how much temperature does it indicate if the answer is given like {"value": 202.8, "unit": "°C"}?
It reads {"value": 32, "unit": "°C"}
